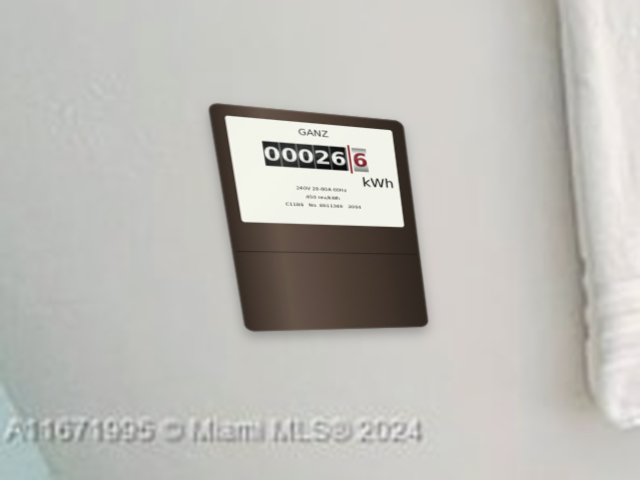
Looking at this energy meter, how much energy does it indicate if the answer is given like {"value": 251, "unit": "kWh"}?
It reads {"value": 26.6, "unit": "kWh"}
